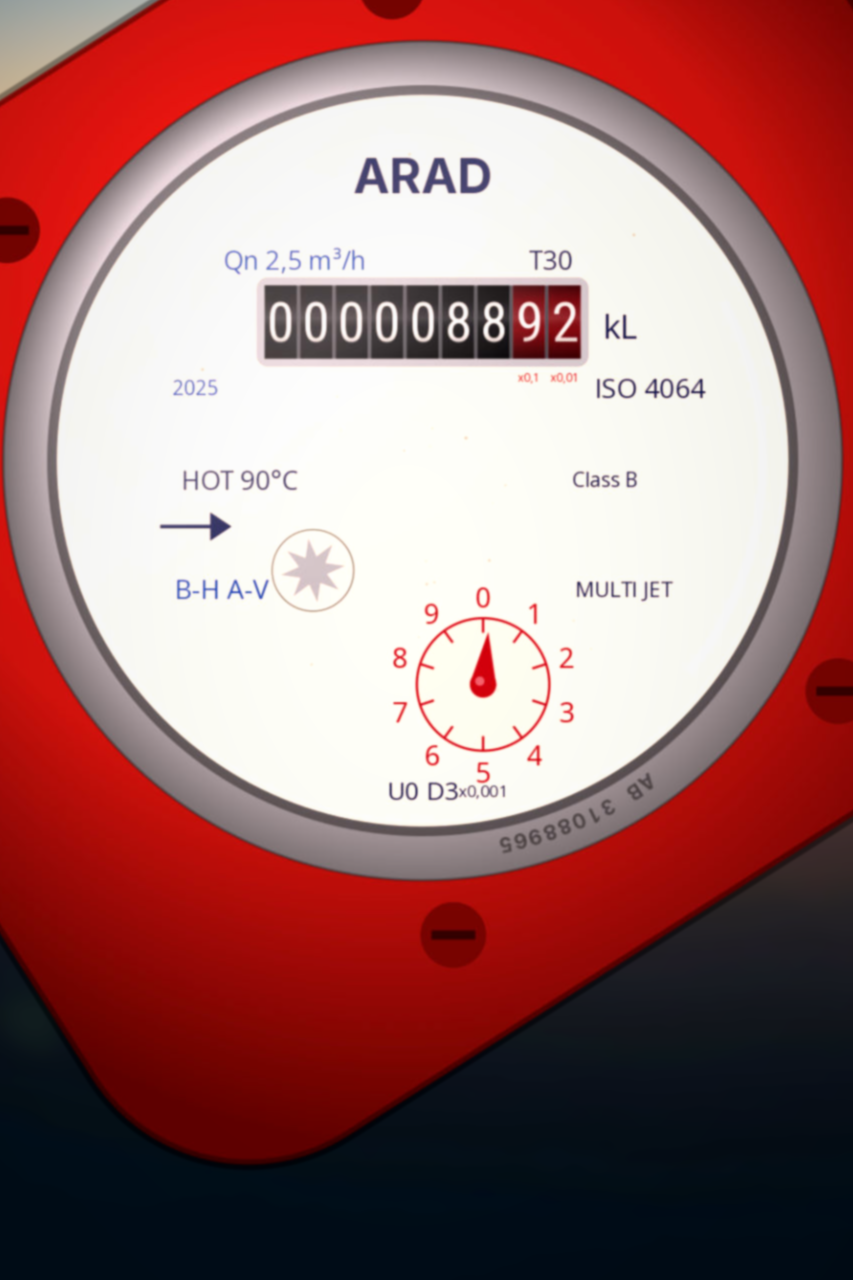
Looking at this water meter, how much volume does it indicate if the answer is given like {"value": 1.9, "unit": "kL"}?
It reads {"value": 88.920, "unit": "kL"}
